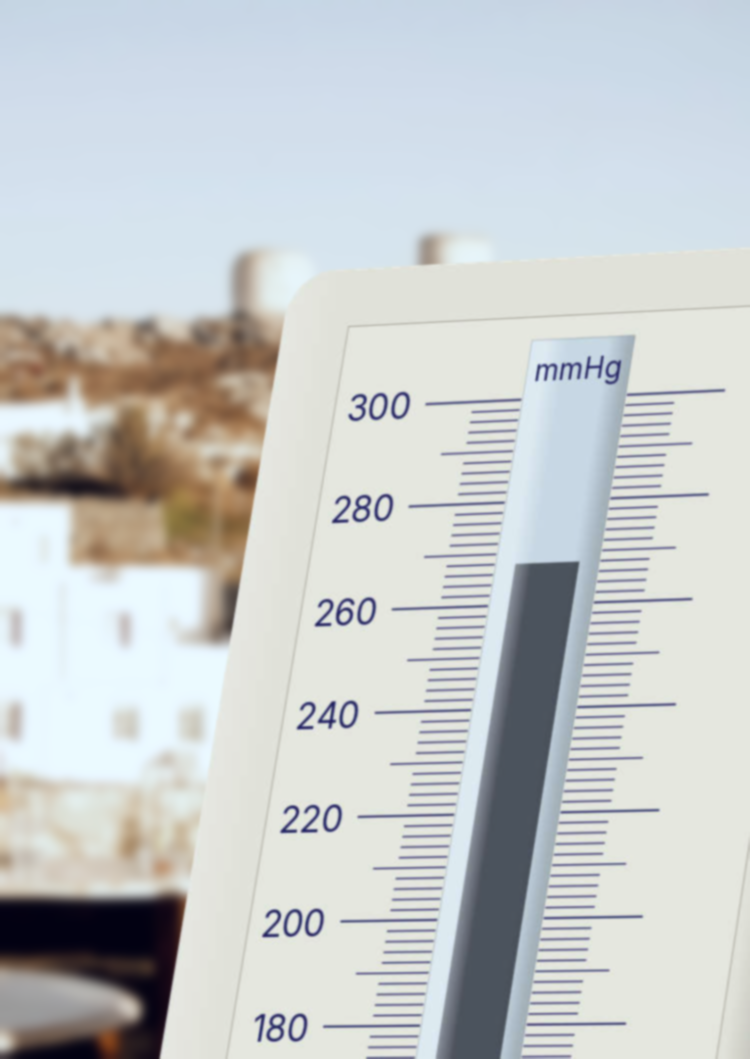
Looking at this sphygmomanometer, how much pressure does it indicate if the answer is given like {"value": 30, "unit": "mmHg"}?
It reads {"value": 268, "unit": "mmHg"}
